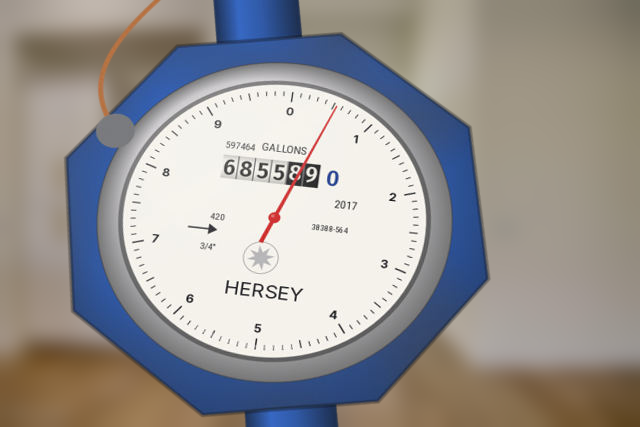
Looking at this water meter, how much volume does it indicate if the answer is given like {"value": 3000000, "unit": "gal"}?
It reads {"value": 6855890.5, "unit": "gal"}
